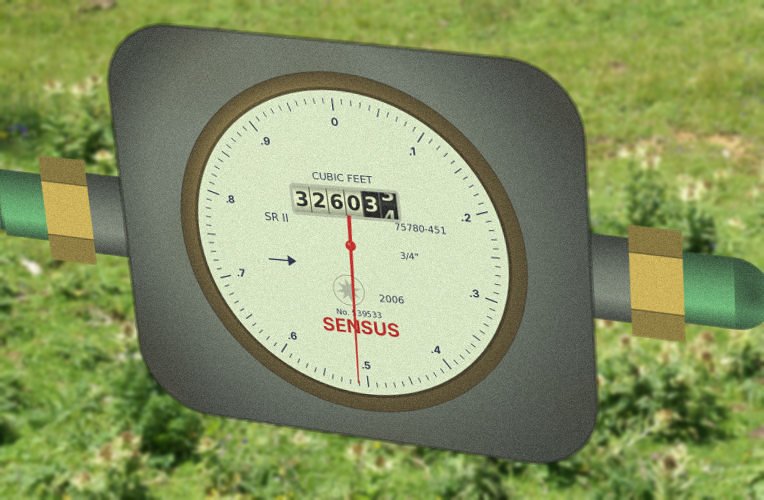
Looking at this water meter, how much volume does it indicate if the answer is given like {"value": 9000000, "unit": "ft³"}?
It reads {"value": 326033.51, "unit": "ft³"}
